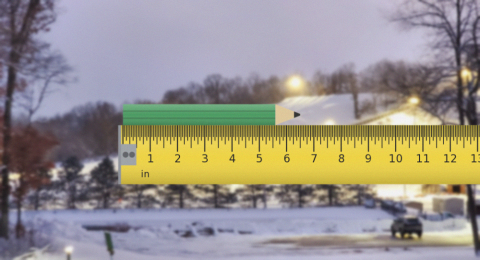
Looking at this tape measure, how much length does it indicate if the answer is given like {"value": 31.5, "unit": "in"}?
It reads {"value": 6.5, "unit": "in"}
